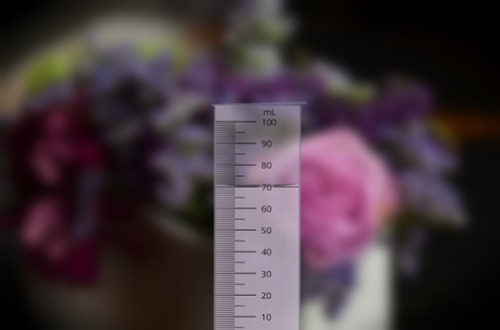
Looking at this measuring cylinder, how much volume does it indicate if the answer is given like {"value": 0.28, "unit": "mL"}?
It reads {"value": 70, "unit": "mL"}
